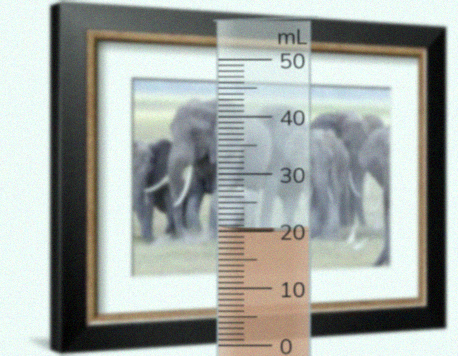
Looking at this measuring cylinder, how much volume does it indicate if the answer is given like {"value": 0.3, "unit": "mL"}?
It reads {"value": 20, "unit": "mL"}
